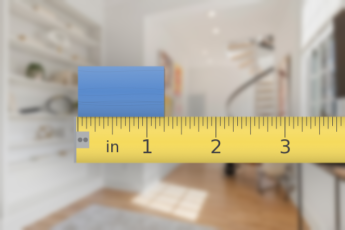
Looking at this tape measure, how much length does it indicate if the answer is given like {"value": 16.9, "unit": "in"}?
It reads {"value": 1.25, "unit": "in"}
